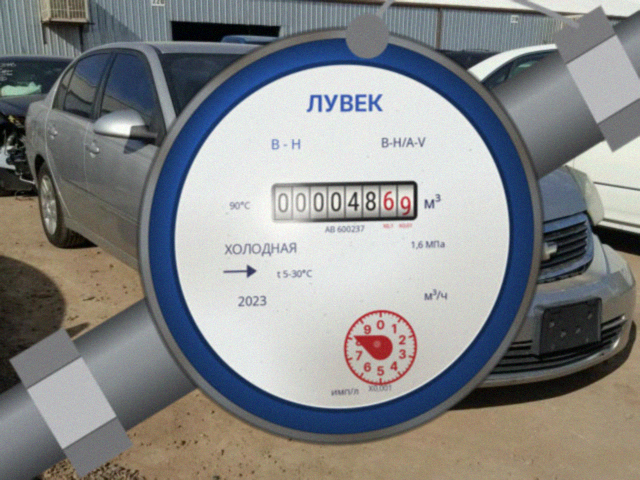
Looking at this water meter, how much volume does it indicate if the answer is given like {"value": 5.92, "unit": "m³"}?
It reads {"value": 48.688, "unit": "m³"}
